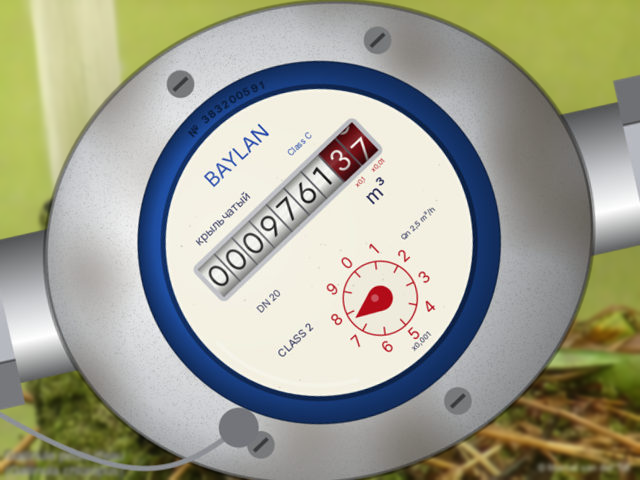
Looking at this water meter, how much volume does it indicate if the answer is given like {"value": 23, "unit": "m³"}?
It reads {"value": 9761.367, "unit": "m³"}
